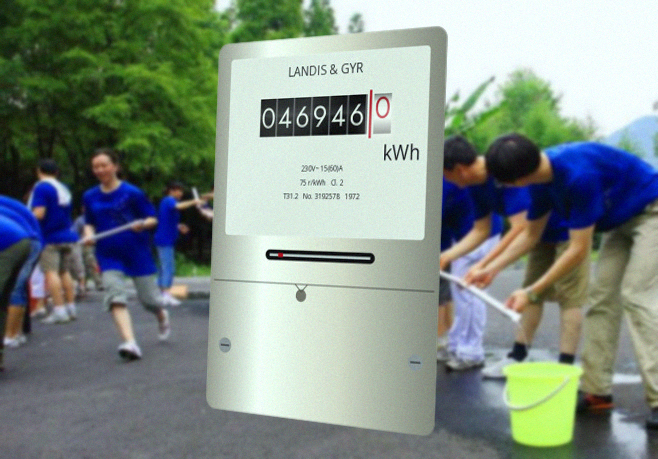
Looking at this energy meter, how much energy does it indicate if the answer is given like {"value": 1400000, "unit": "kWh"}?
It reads {"value": 46946.0, "unit": "kWh"}
